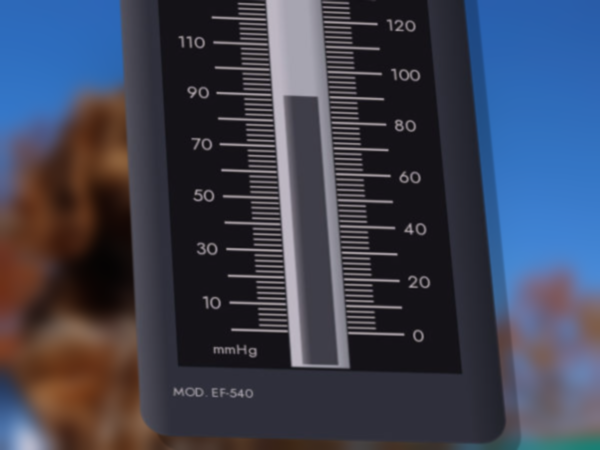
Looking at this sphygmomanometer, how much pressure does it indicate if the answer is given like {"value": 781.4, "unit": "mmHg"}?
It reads {"value": 90, "unit": "mmHg"}
